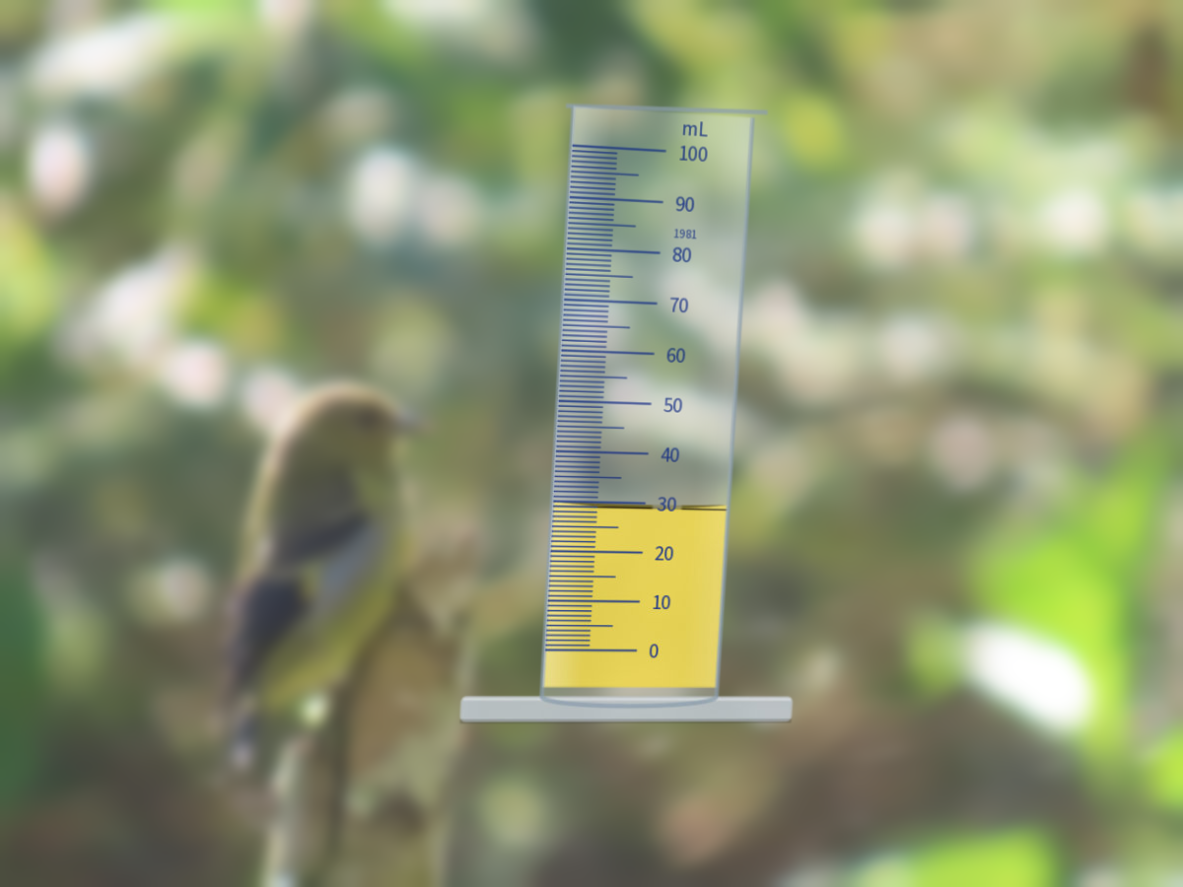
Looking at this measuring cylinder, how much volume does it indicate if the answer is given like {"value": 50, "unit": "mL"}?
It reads {"value": 29, "unit": "mL"}
